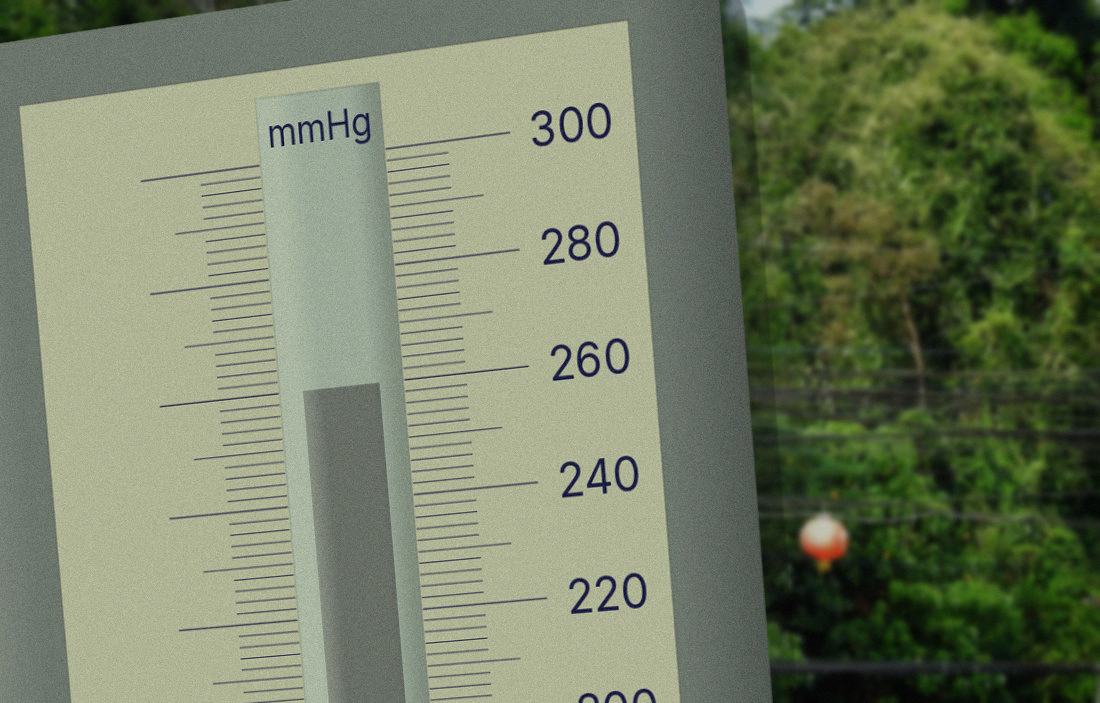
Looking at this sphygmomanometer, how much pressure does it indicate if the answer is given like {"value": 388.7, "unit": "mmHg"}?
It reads {"value": 260, "unit": "mmHg"}
